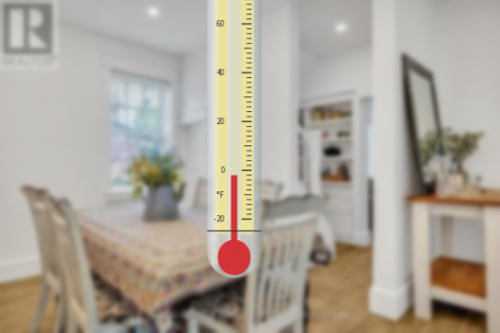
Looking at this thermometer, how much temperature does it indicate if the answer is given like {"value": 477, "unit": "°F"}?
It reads {"value": -2, "unit": "°F"}
